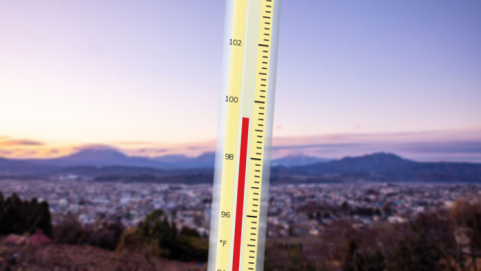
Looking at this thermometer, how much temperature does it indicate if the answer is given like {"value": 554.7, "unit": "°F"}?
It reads {"value": 99.4, "unit": "°F"}
